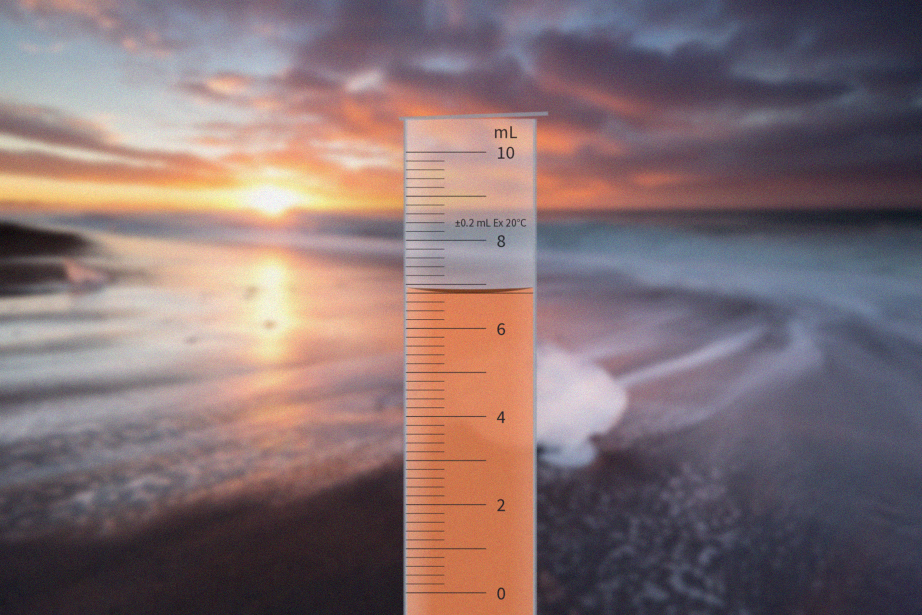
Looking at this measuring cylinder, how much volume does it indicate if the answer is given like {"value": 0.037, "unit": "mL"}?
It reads {"value": 6.8, "unit": "mL"}
